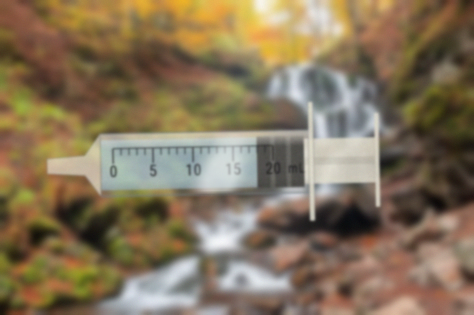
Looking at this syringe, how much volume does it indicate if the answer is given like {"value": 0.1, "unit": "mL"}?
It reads {"value": 18, "unit": "mL"}
